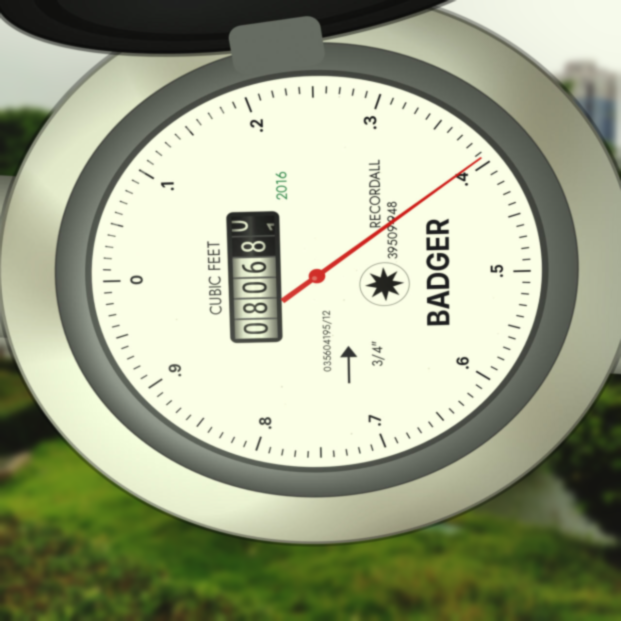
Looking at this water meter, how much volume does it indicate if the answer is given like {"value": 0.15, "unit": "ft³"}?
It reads {"value": 80680.39, "unit": "ft³"}
